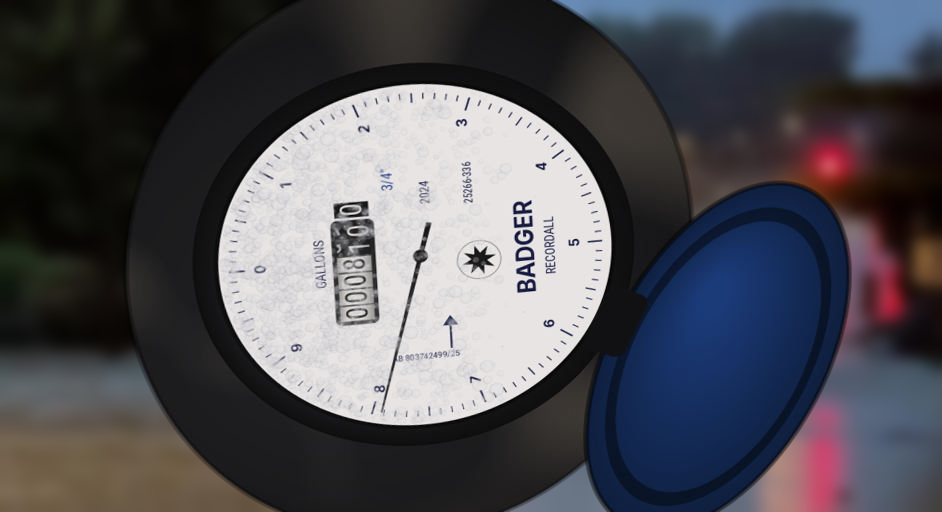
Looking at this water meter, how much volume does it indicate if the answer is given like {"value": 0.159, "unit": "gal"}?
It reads {"value": 8097.9, "unit": "gal"}
